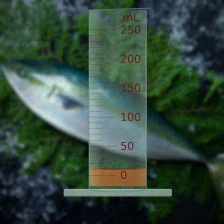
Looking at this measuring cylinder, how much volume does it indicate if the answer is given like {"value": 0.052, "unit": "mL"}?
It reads {"value": 10, "unit": "mL"}
